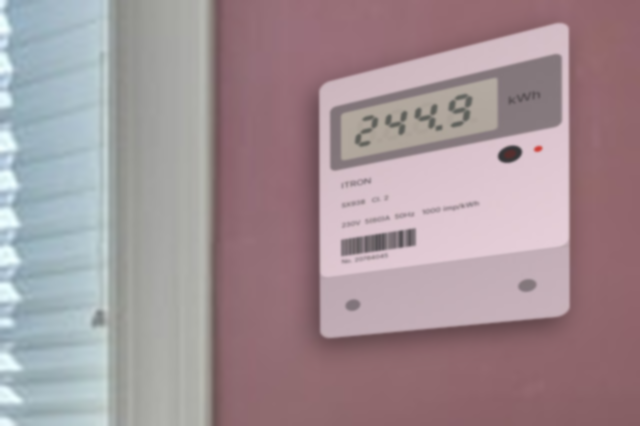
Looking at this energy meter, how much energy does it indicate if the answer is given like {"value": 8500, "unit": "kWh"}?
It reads {"value": 244.9, "unit": "kWh"}
